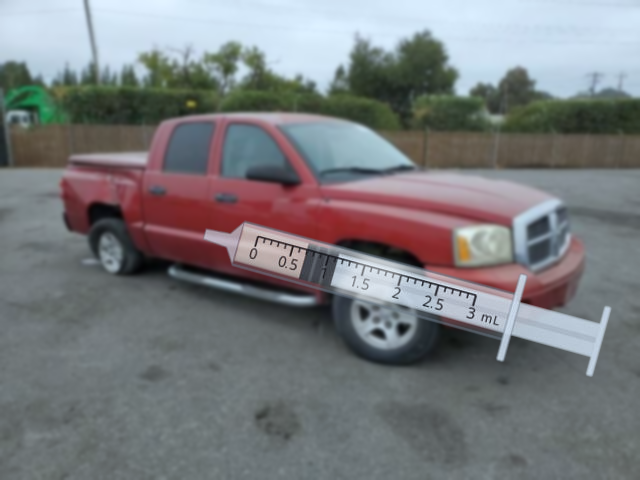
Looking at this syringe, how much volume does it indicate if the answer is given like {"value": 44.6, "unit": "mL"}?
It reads {"value": 0.7, "unit": "mL"}
